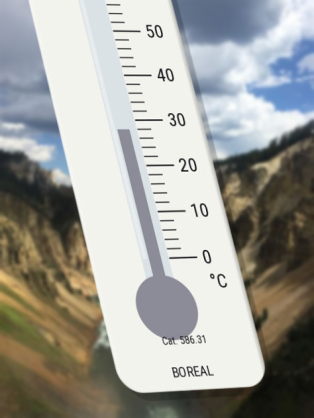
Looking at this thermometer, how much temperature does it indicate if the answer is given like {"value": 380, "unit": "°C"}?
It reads {"value": 28, "unit": "°C"}
